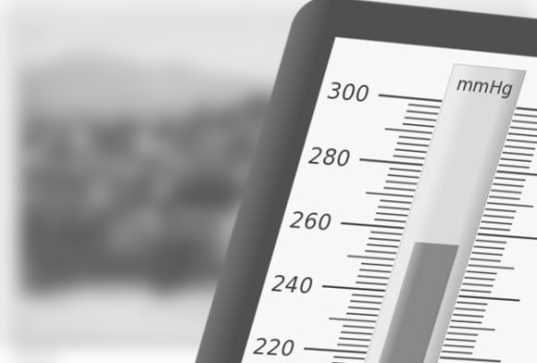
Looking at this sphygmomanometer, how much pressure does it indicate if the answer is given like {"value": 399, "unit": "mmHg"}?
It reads {"value": 256, "unit": "mmHg"}
